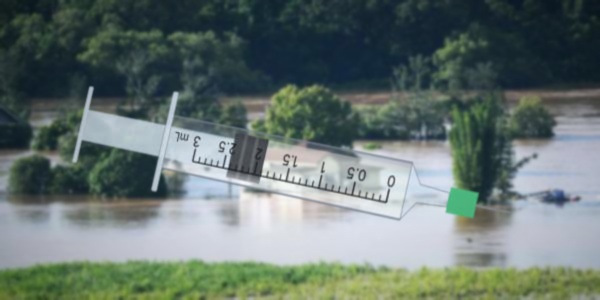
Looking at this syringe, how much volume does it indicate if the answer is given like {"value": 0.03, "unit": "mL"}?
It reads {"value": 1.9, "unit": "mL"}
